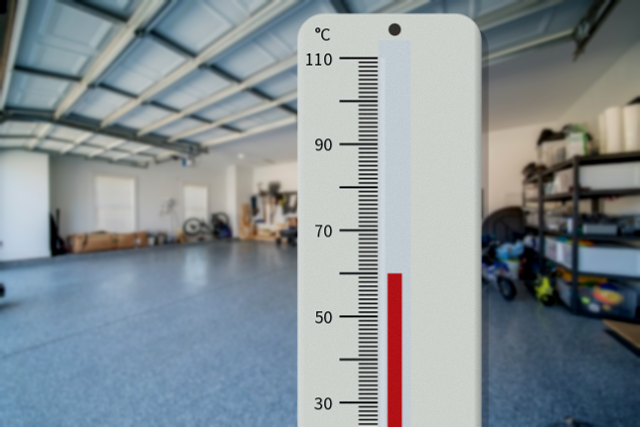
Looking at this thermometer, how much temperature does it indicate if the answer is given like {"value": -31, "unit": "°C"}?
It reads {"value": 60, "unit": "°C"}
